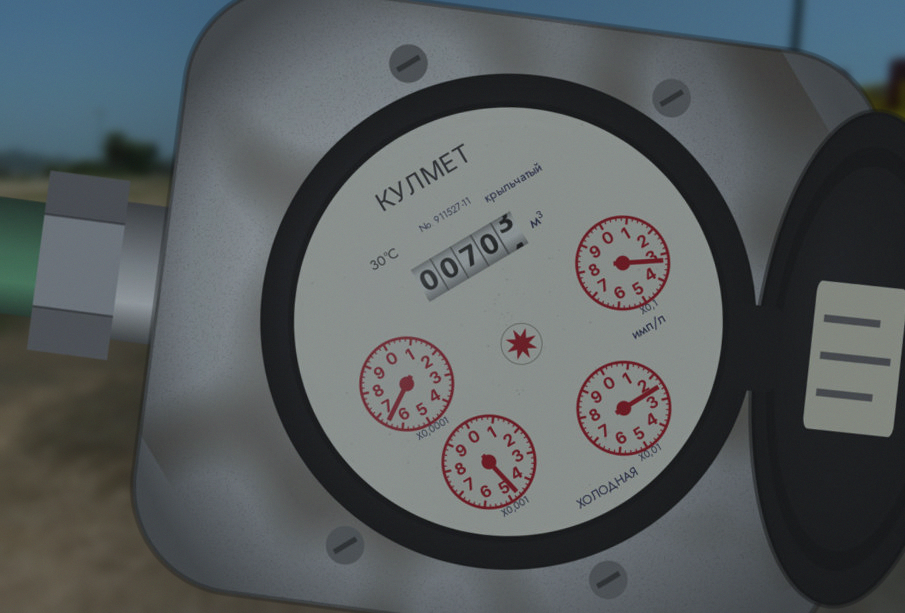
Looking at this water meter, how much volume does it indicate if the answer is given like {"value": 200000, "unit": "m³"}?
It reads {"value": 703.3246, "unit": "m³"}
